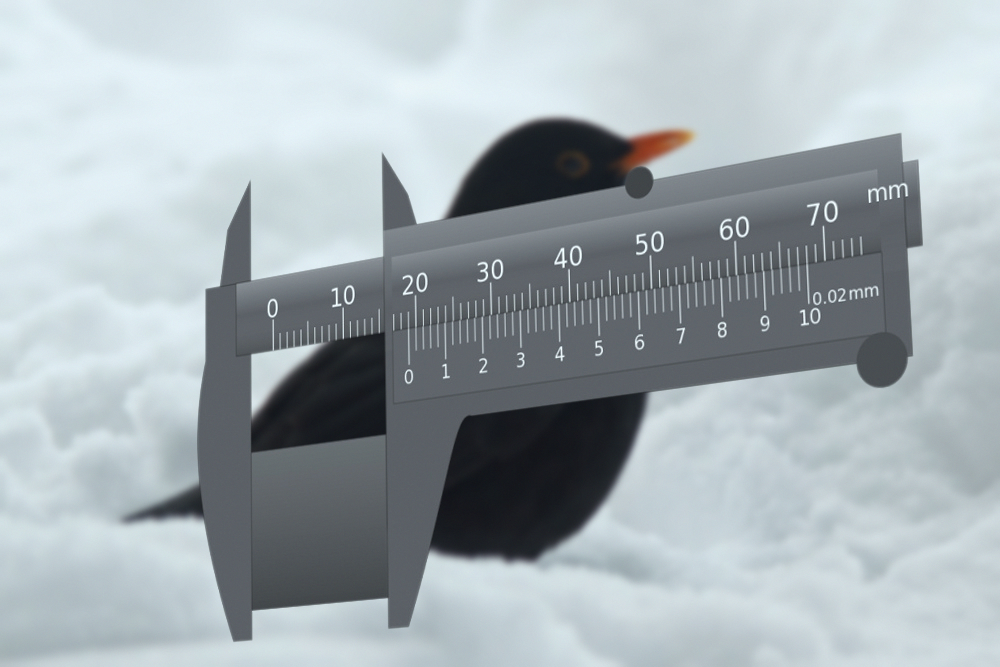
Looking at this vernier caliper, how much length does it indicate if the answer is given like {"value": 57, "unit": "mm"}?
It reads {"value": 19.0, "unit": "mm"}
